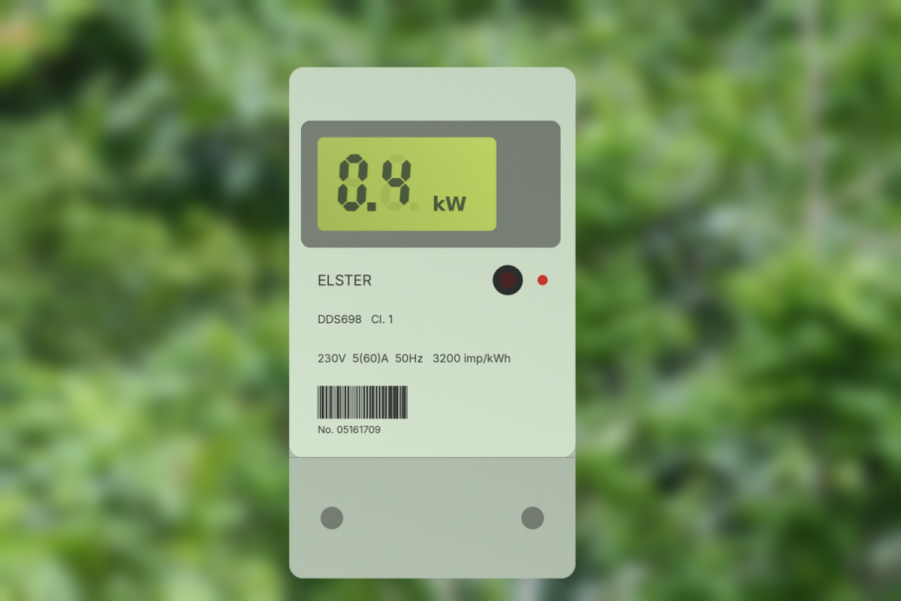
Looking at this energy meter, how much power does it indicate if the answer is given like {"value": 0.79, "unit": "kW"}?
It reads {"value": 0.4, "unit": "kW"}
